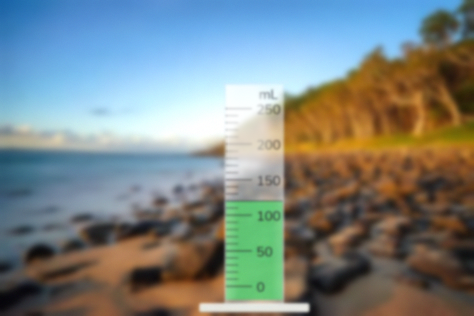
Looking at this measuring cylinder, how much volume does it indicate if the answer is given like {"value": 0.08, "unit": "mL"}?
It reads {"value": 120, "unit": "mL"}
